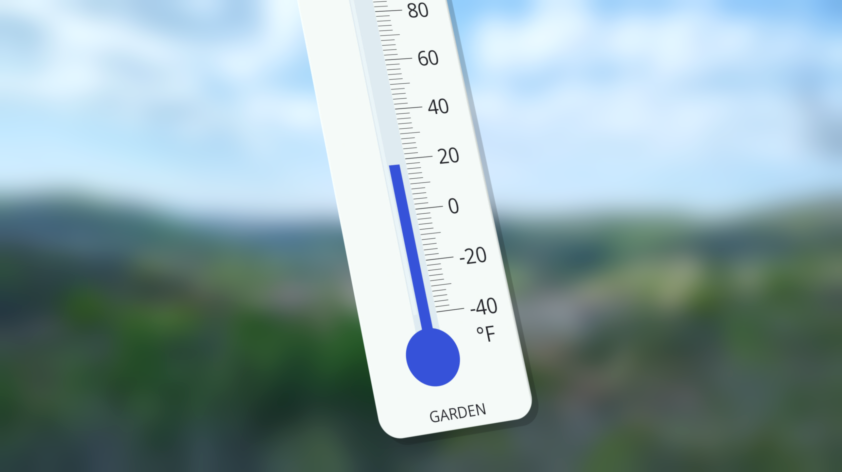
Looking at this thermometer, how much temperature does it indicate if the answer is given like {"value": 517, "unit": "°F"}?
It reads {"value": 18, "unit": "°F"}
